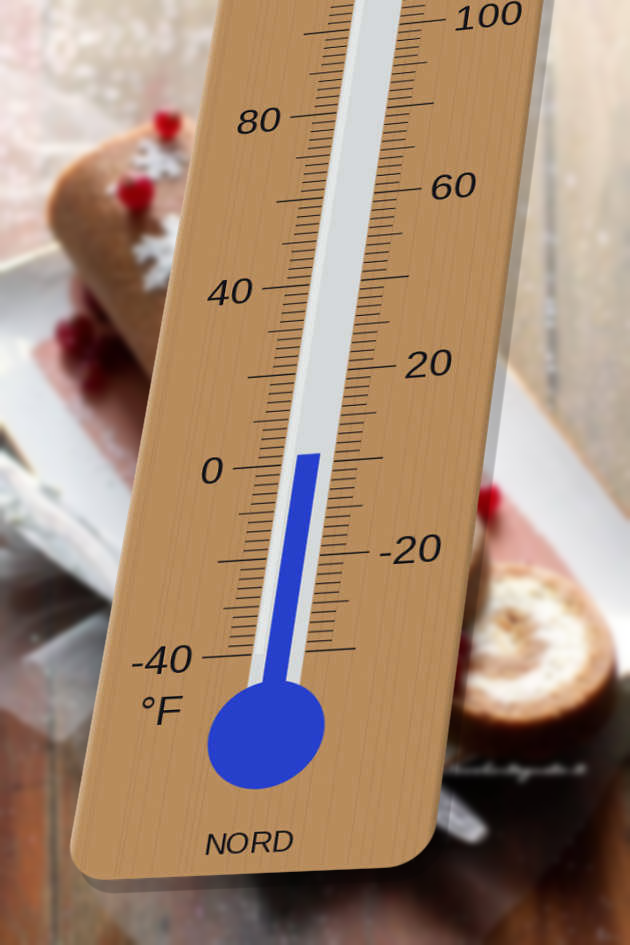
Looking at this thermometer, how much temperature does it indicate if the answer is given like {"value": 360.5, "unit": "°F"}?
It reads {"value": 2, "unit": "°F"}
